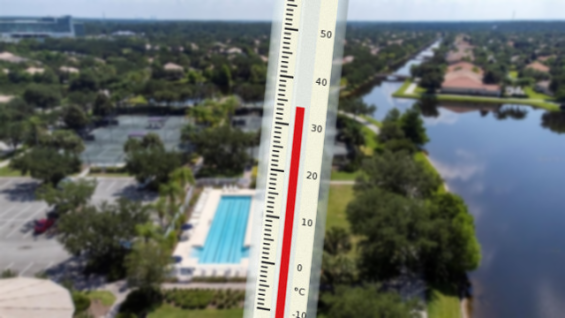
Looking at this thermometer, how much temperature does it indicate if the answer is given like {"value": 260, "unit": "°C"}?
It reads {"value": 34, "unit": "°C"}
